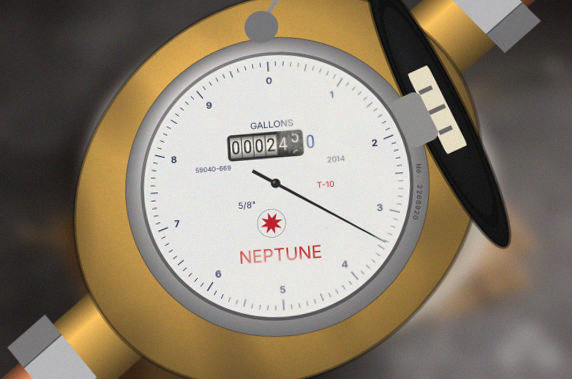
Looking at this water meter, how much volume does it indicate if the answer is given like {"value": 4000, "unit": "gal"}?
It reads {"value": 2453.4, "unit": "gal"}
